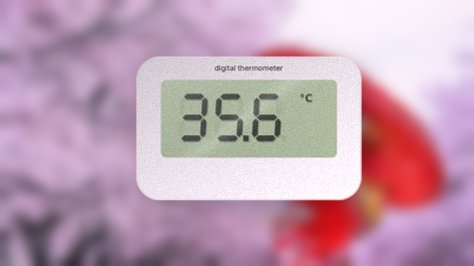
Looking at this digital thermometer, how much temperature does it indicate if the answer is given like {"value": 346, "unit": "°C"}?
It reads {"value": 35.6, "unit": "°C"}
